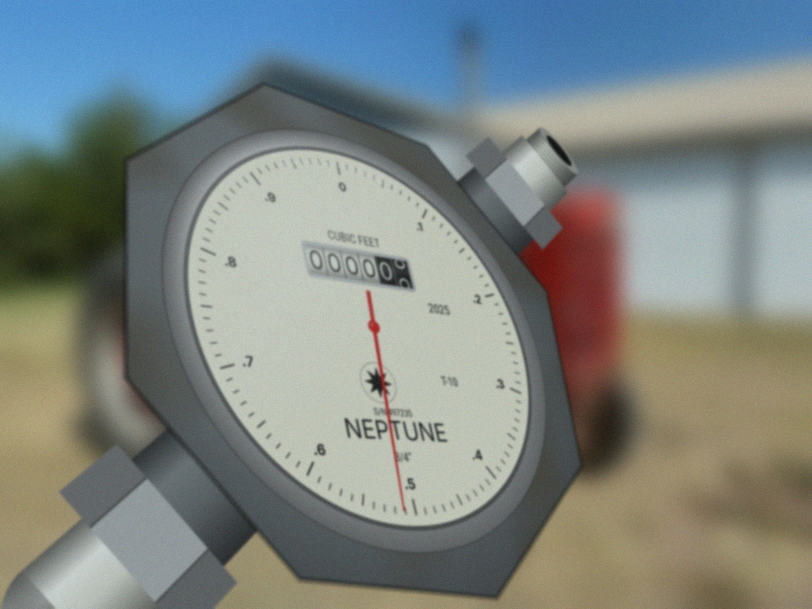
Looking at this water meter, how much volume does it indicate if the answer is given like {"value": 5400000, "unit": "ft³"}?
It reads {"value": 8.51, "unit": "ft³"}
